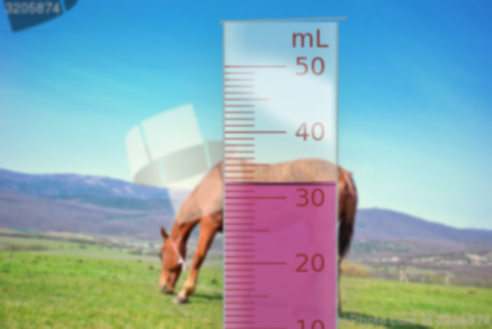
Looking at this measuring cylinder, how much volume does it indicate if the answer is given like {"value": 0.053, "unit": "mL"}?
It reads {"value": 32, "unit": "mL"}
